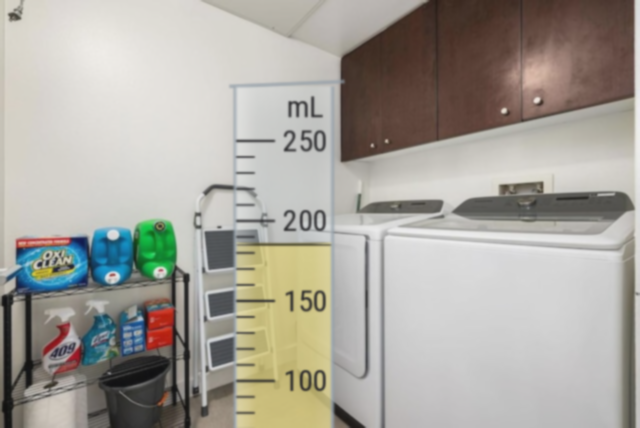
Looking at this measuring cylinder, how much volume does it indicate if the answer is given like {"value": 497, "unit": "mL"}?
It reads {"value": 185, "unit": "mL"}
